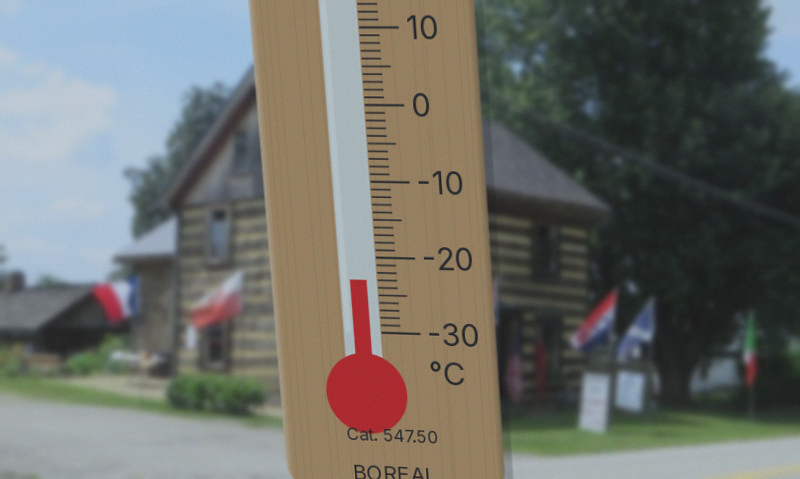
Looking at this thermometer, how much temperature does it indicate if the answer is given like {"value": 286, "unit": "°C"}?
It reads {"value": -23, "unit": "°C"}
